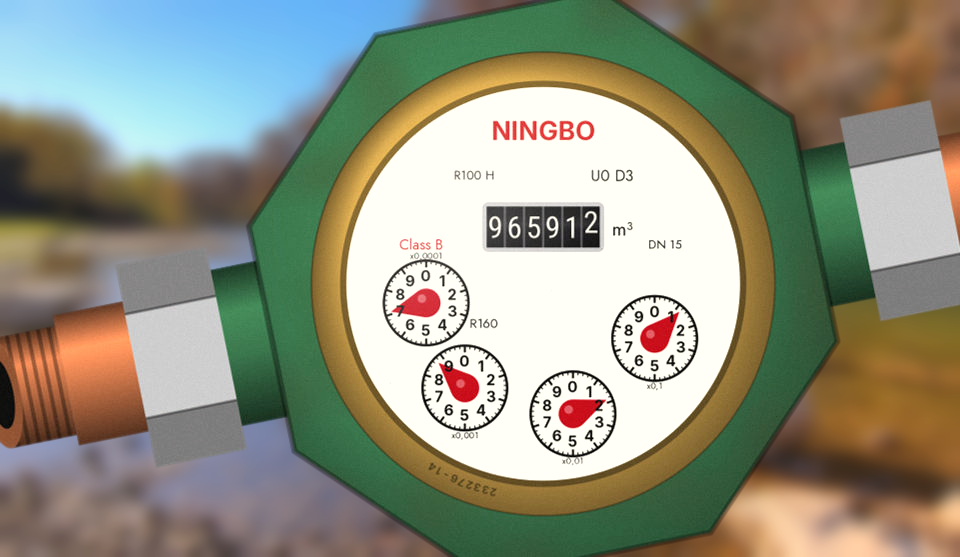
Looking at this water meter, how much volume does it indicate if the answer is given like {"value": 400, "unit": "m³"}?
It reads {"value": 965912.1187, "unit": "m³"}
